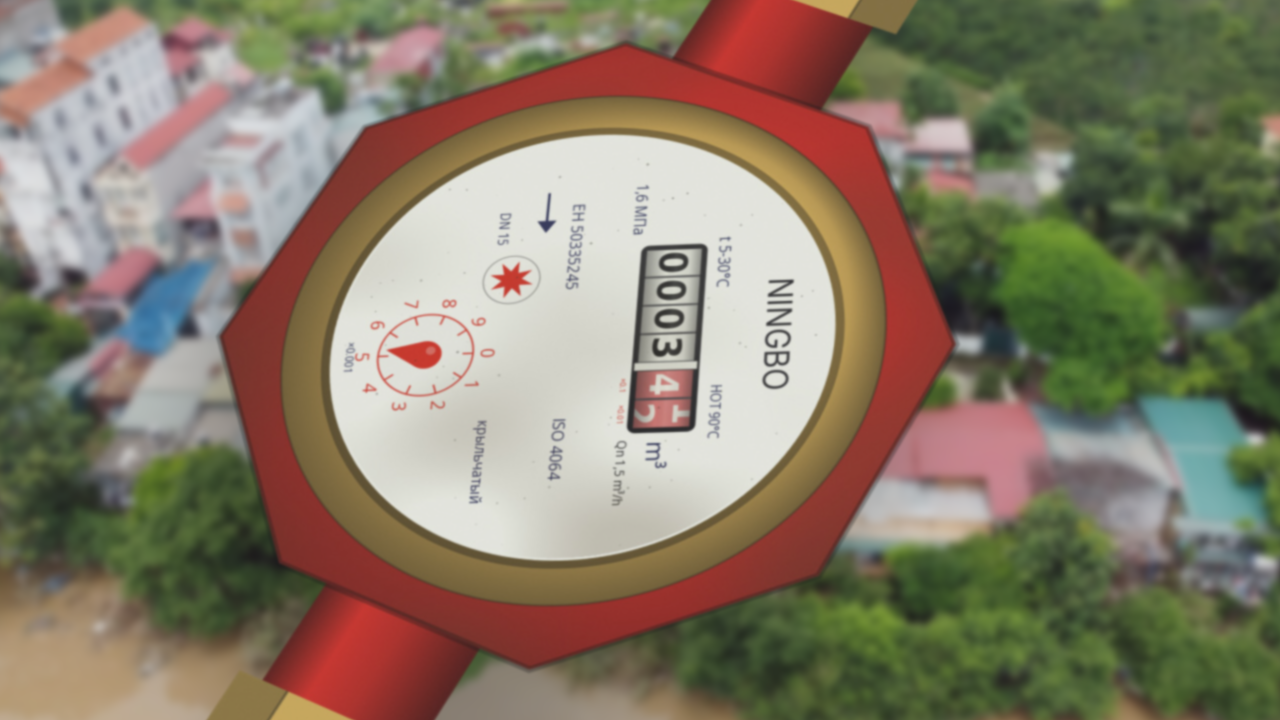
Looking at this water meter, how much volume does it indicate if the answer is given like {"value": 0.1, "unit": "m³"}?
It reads {"value": 3.415, "unit": "m³"}
